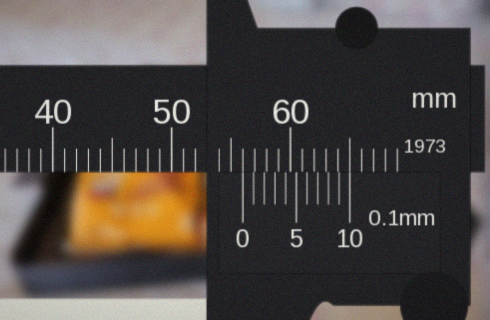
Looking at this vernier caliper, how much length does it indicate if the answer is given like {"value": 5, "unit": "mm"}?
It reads {"value": 56.0, "unit": "mm"}
